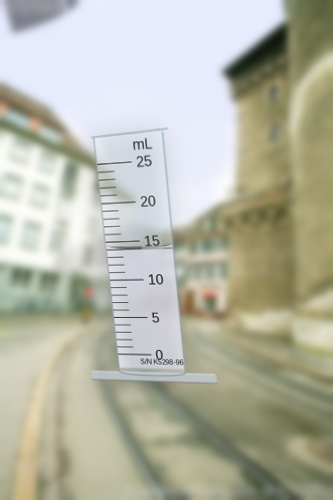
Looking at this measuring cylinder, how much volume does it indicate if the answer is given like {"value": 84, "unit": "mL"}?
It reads {"value": 14, "unit": "mL"}
